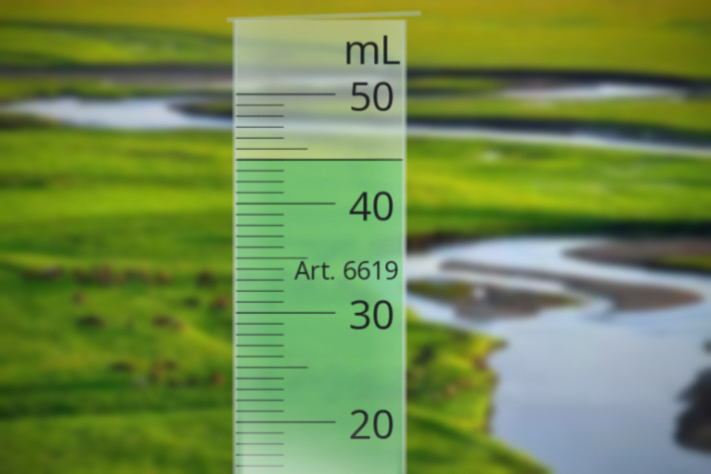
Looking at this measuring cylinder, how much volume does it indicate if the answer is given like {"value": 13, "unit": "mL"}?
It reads {"value": 44, "unit": "mL"}
